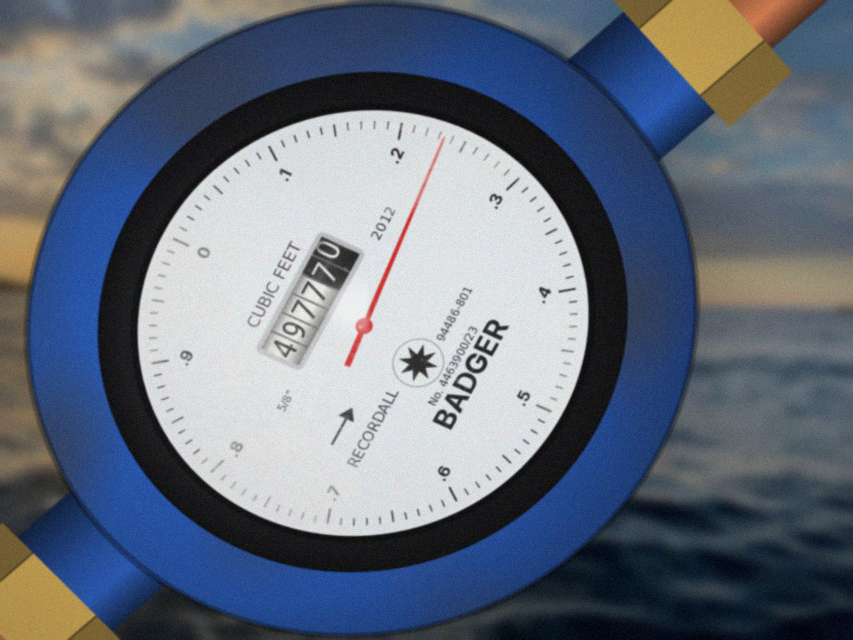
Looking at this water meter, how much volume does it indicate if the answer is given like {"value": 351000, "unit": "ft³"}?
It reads {"value": 497770.23, "unit": "ft³"}
